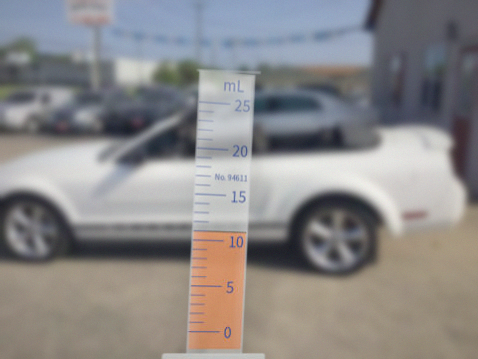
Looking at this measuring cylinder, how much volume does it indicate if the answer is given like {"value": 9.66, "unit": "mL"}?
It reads {"value": 11, "unit": "mL"}
